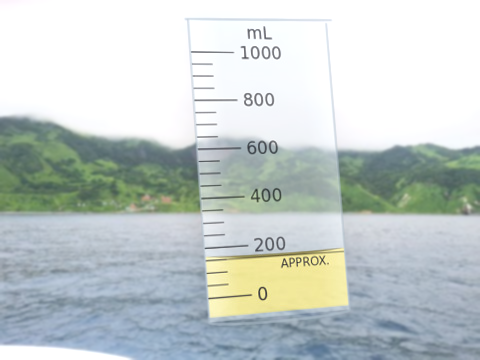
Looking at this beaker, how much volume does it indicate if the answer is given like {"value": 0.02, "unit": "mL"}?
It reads {"value": 150, "unit": "mL"}
